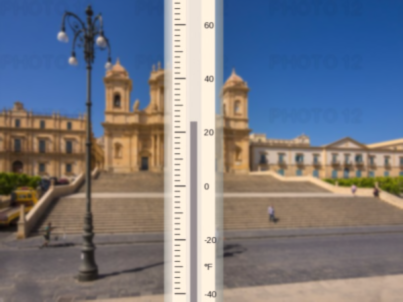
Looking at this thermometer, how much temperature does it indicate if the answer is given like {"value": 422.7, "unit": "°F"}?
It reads {"value": 24, "unit": "°F"}
